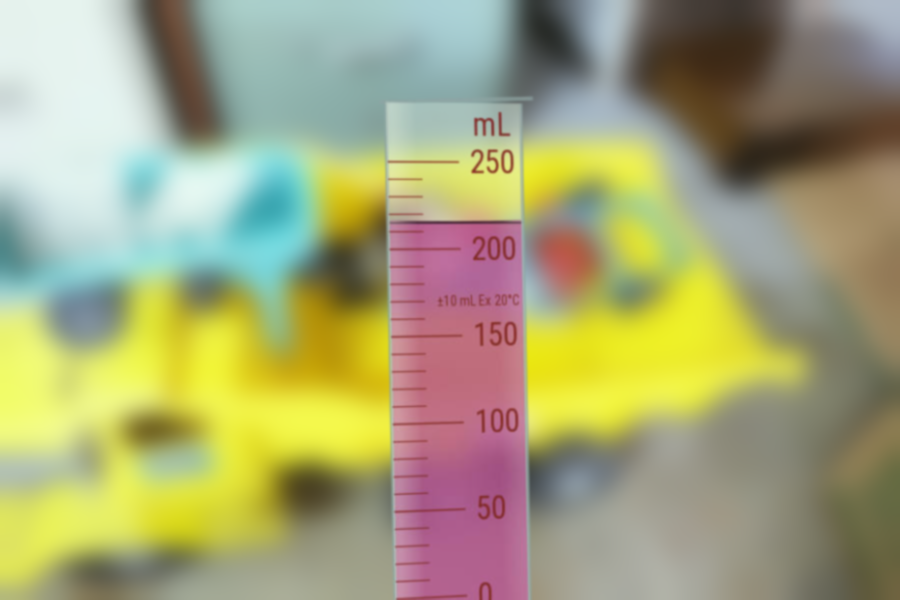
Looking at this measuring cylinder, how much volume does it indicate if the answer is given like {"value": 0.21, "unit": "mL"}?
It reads {"value": 215, "unit": "mL"}
